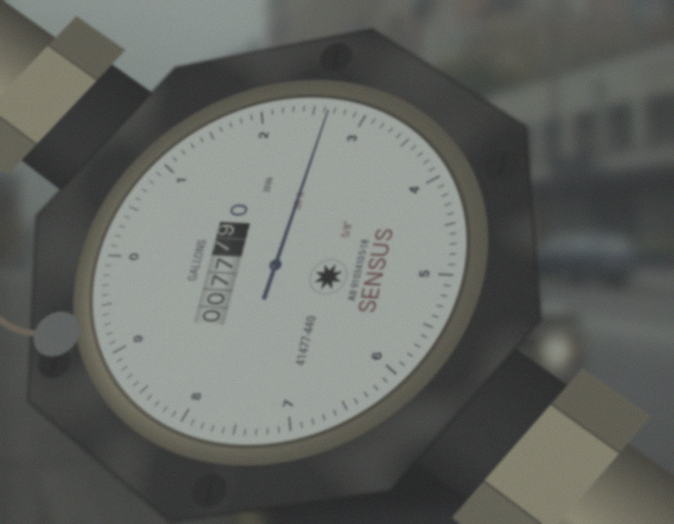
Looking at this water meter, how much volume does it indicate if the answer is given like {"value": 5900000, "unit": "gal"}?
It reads {"value": 77792.6, "unit": "gal"}
